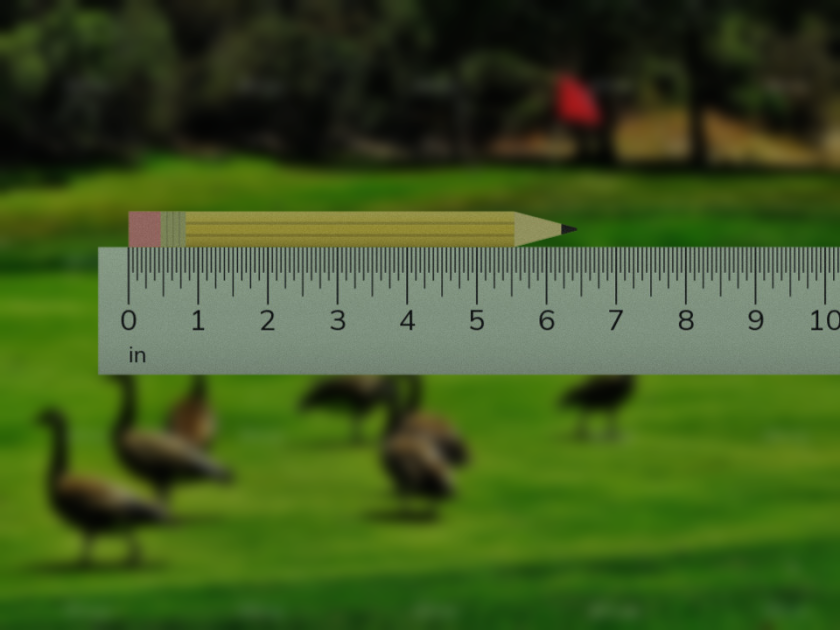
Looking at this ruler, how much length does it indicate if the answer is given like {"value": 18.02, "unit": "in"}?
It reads {"value": 6.4375, "unit": "in"}
